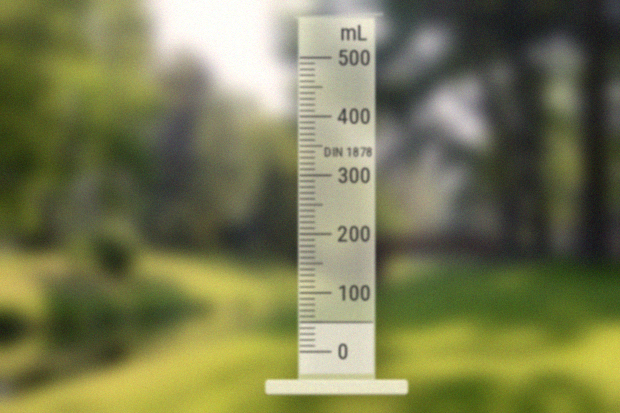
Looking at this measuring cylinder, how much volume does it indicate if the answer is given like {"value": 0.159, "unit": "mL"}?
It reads {"value": 50, "unit": "mL"}
